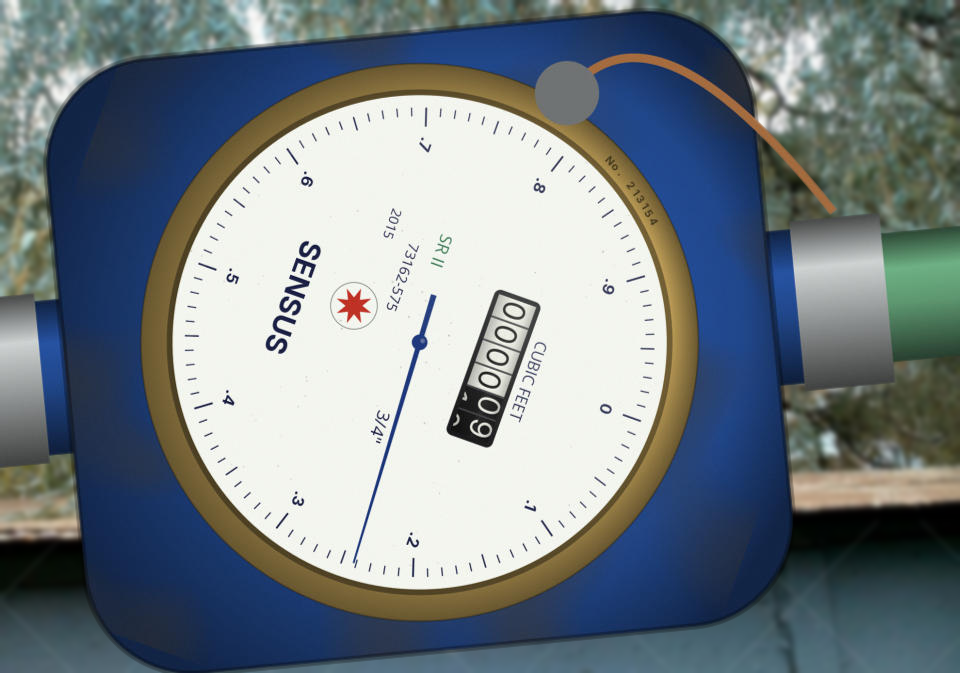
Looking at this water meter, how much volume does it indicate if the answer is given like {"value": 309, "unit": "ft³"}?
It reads {"value": 9.24, "unit": "ft³"}
